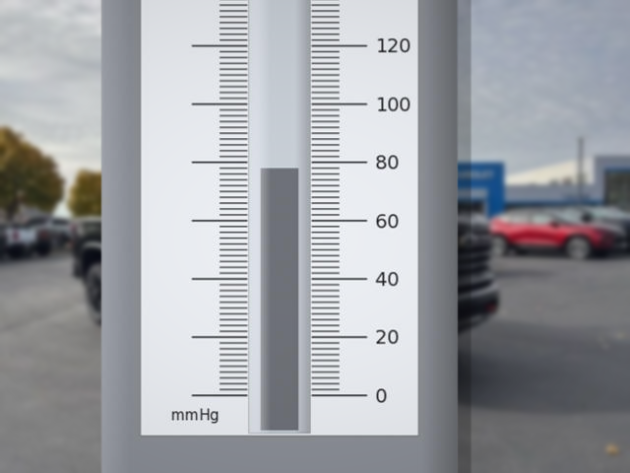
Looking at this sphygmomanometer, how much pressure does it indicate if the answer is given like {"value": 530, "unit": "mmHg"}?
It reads {"value": 78, "unit": "mmHg"}
